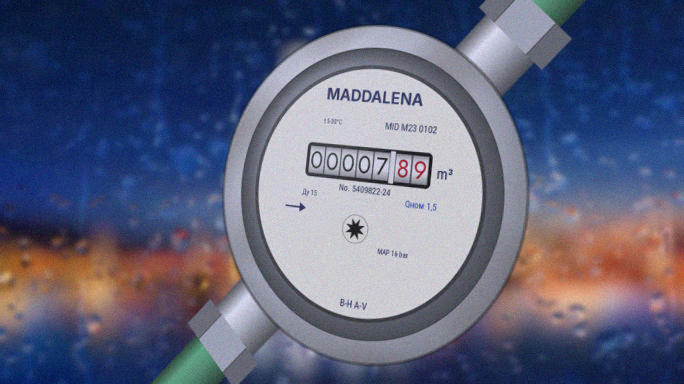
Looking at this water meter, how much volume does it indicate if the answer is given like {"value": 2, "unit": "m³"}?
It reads {"value": 7.89, "unit": "m³"}
